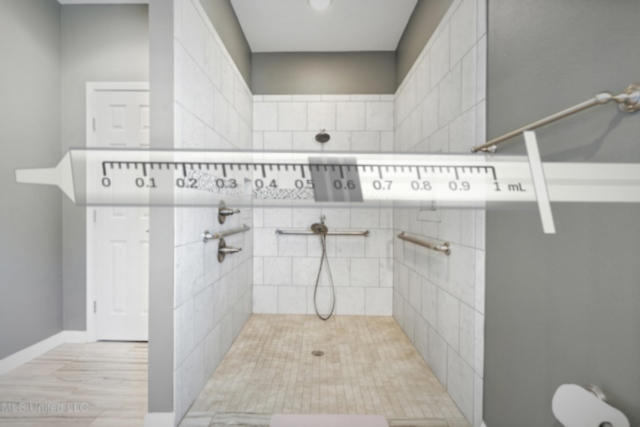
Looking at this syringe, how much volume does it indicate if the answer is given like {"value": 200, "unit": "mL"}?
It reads {"value": 0.52, "unit": "mL"}
